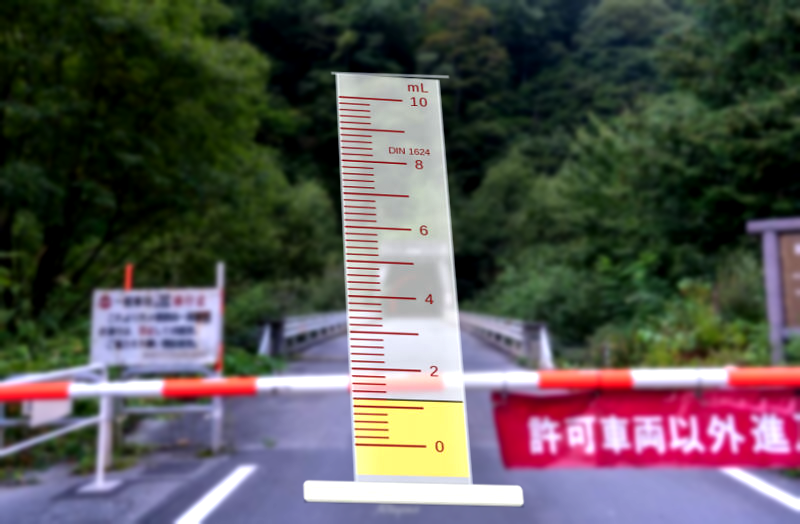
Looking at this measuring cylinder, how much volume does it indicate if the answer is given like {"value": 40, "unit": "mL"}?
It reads {"value": 1.2, "unit": "mL"}
